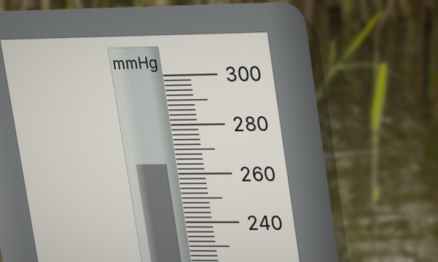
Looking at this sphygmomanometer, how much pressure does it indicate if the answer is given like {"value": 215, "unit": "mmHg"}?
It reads {"value": 264, "unit": "mmHg"}
